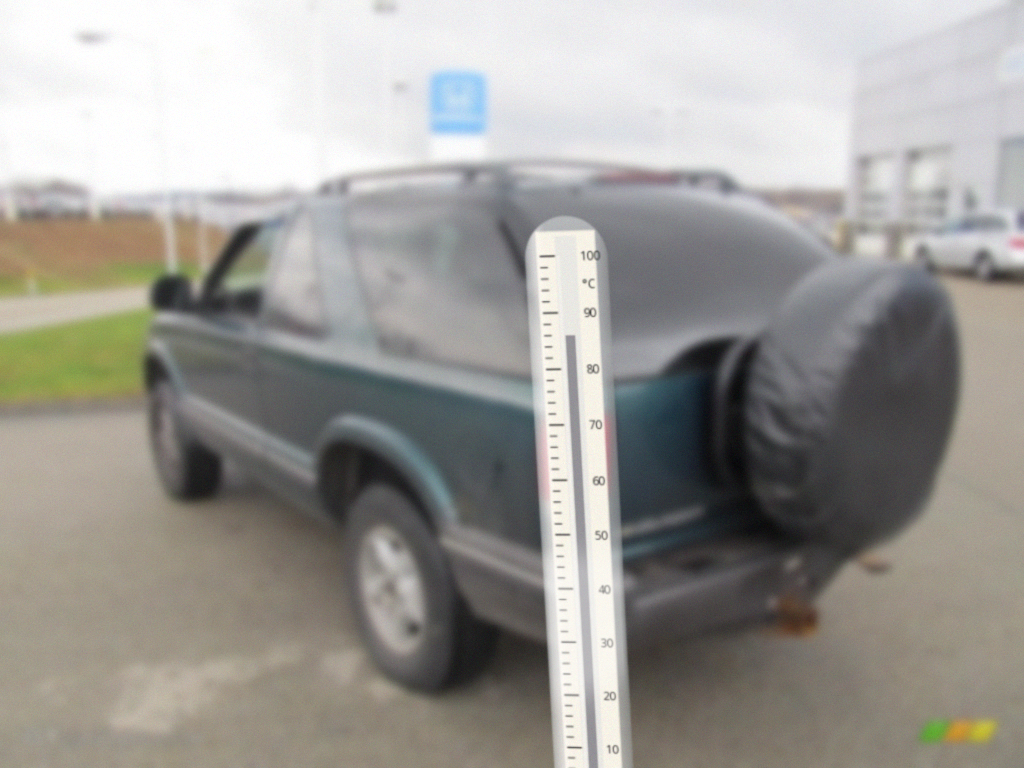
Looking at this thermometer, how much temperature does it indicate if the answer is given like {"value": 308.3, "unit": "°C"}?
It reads {"value": 86, "unit": "°C"}
